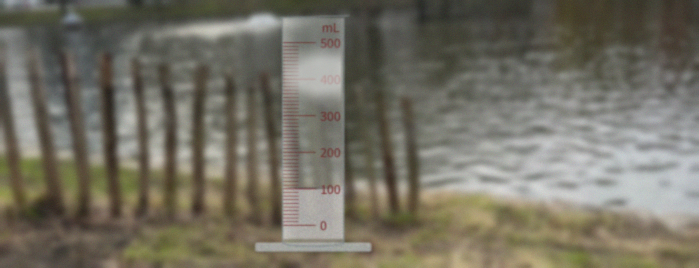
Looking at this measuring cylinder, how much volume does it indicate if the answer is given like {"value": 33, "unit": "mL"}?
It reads {"value": 100, "unit": "mL"}
